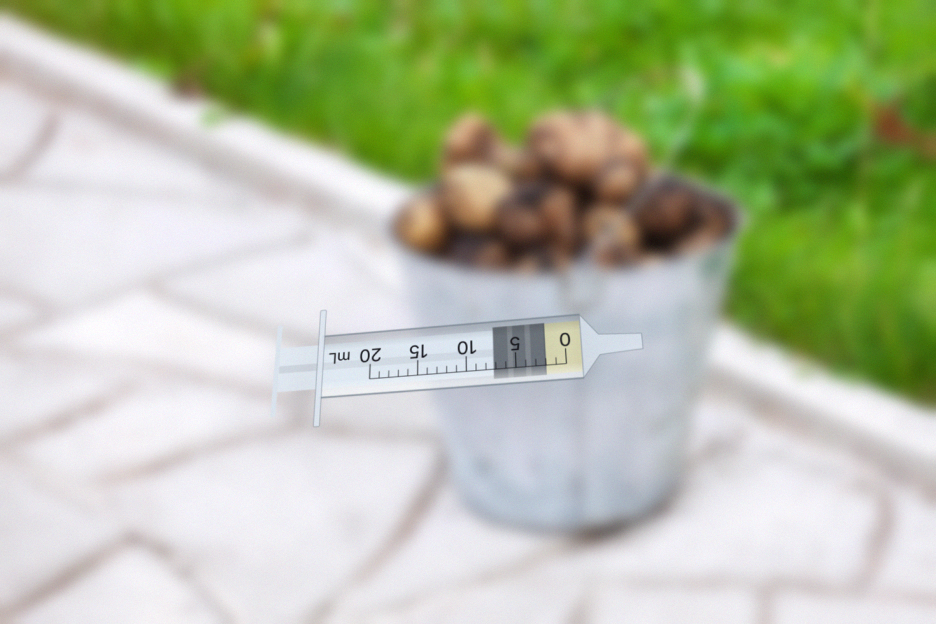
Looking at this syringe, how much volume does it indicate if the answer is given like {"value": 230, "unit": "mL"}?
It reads {"value": 2, "unit": "mL"}
